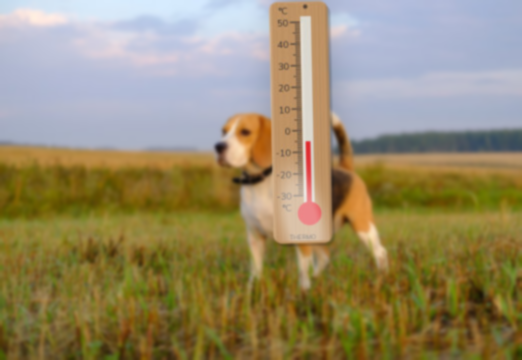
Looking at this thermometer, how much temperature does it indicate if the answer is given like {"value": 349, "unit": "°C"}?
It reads {"value": -5, "unit": "°C"}
